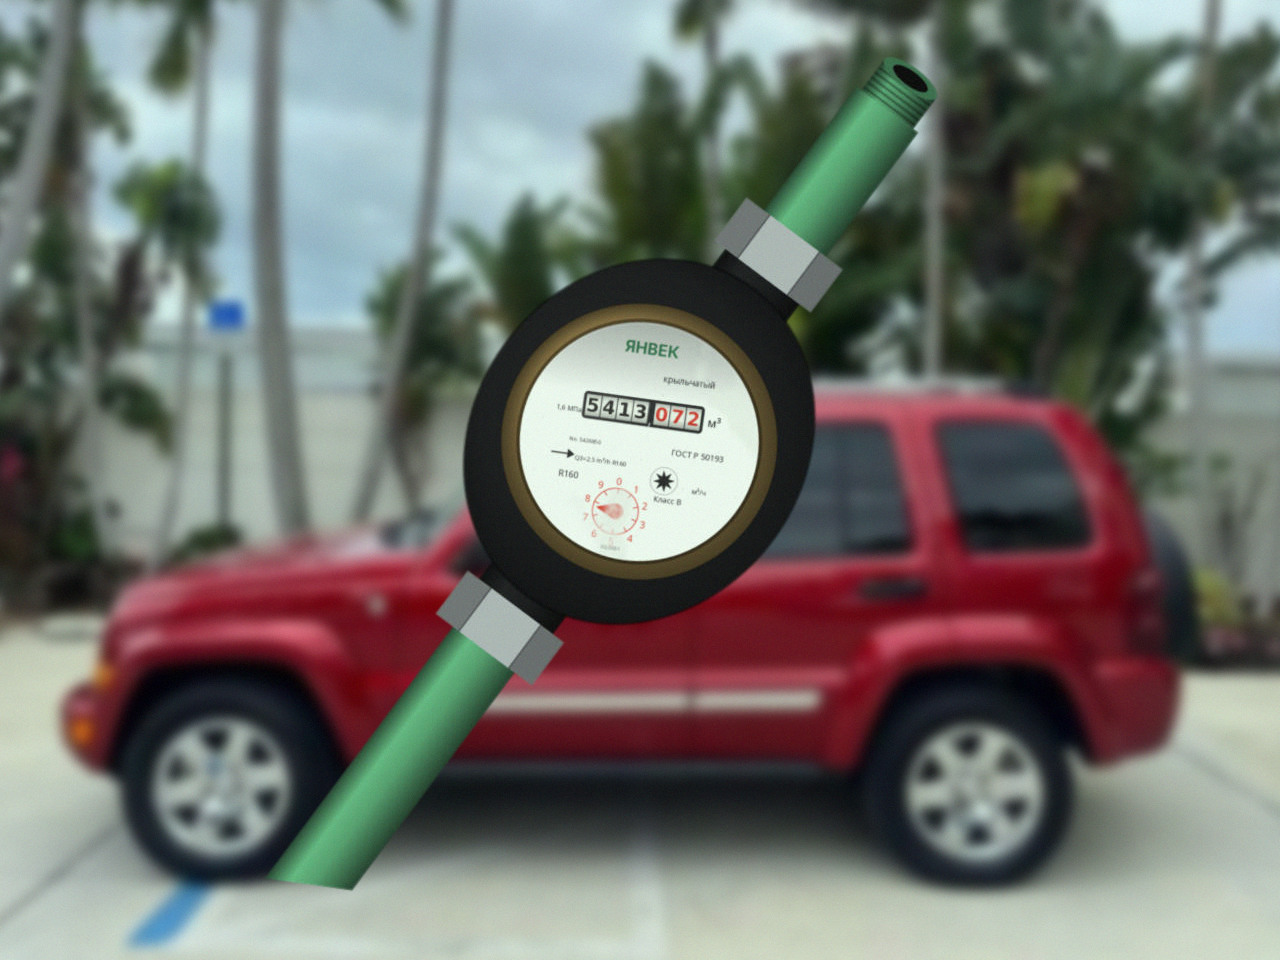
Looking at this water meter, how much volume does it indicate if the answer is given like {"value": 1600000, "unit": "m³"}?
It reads {"value": 5413.0727, "unit": "m³"}
